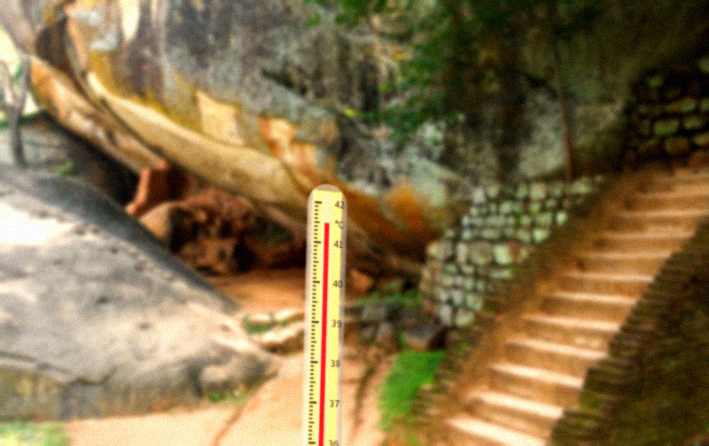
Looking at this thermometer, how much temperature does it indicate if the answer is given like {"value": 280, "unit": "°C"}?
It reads {"value": 41.5, "unit": "°C"}
